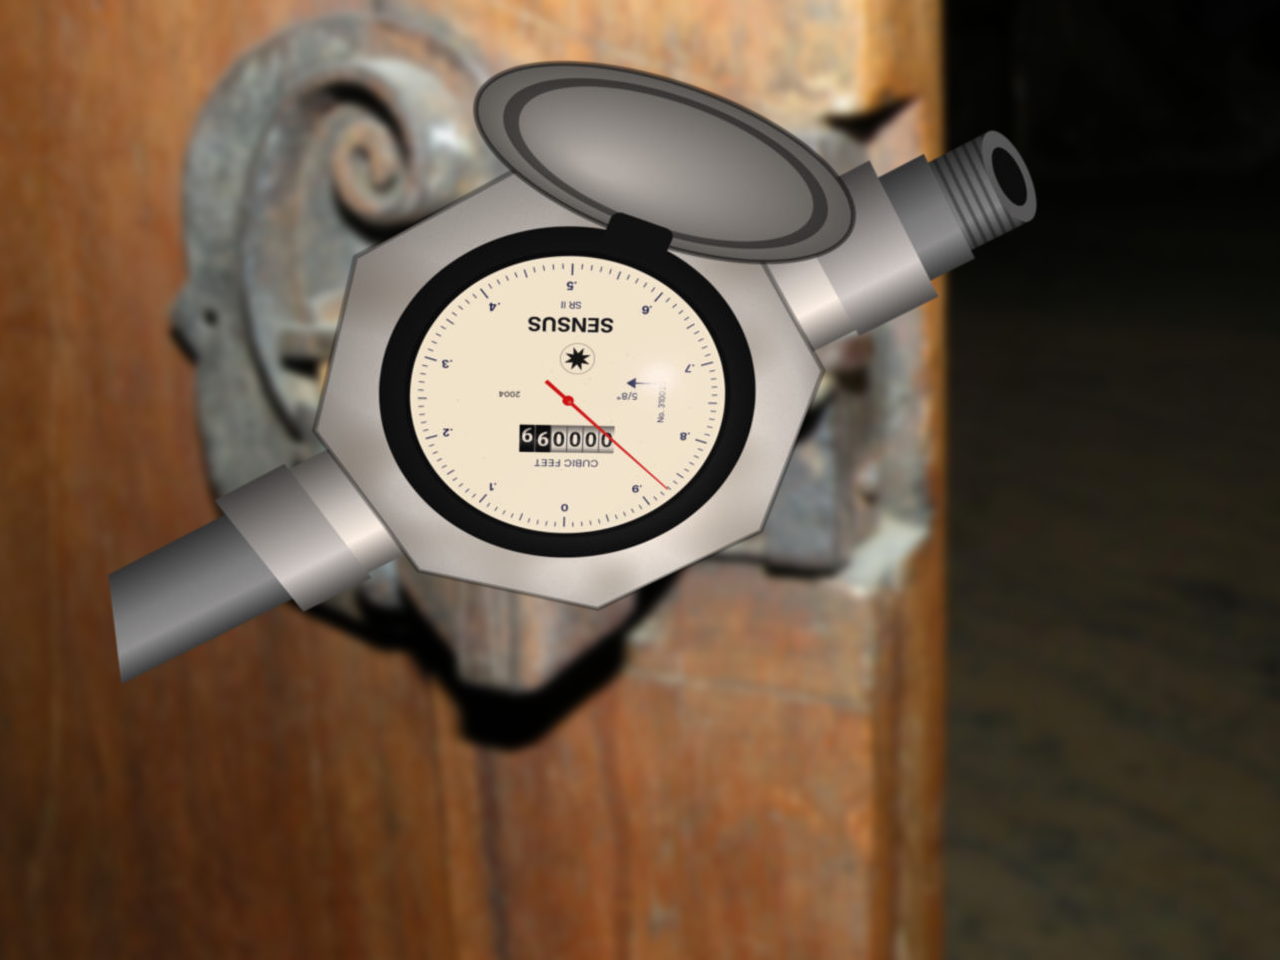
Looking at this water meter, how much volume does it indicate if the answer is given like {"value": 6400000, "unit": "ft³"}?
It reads {"value": 98.87, "unit": "ft³"}
